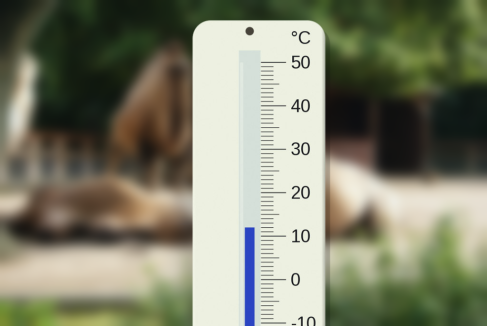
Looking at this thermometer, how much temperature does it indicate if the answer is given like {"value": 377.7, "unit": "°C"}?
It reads {"value": 12, "unit": "°C"}
